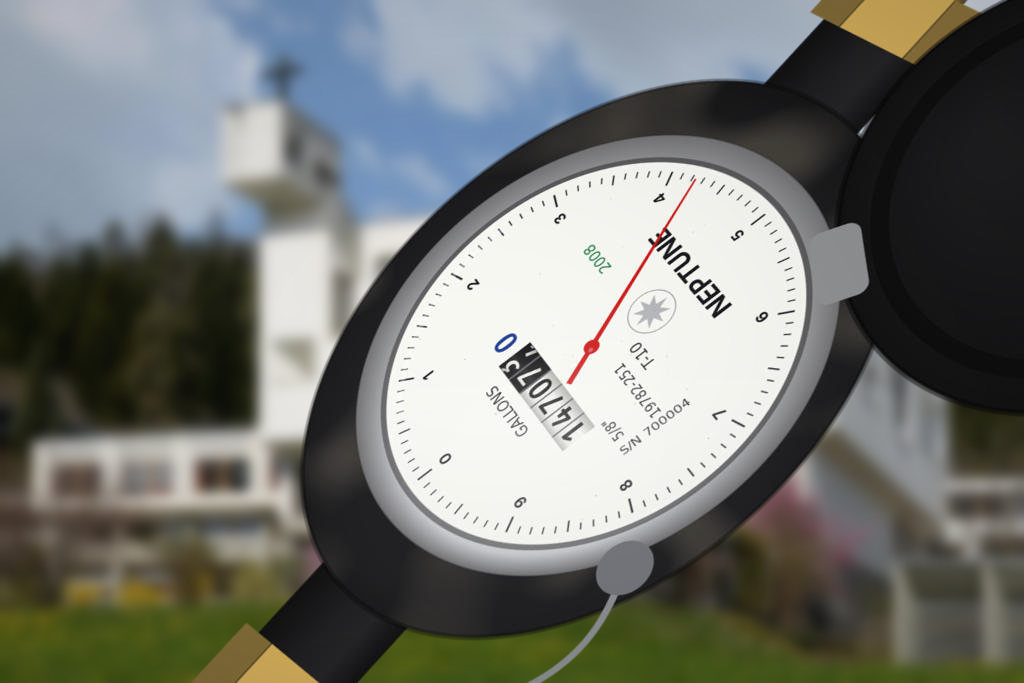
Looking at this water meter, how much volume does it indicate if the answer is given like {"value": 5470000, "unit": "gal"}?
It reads {"value": 1470734.2, "unit": "gal"}
